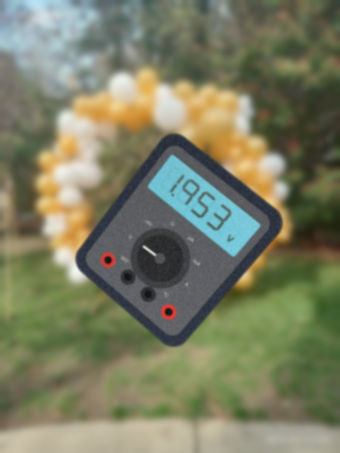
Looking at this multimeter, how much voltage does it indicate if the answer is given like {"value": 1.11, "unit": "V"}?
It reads {"value": 1.953, "unit": "V"}
